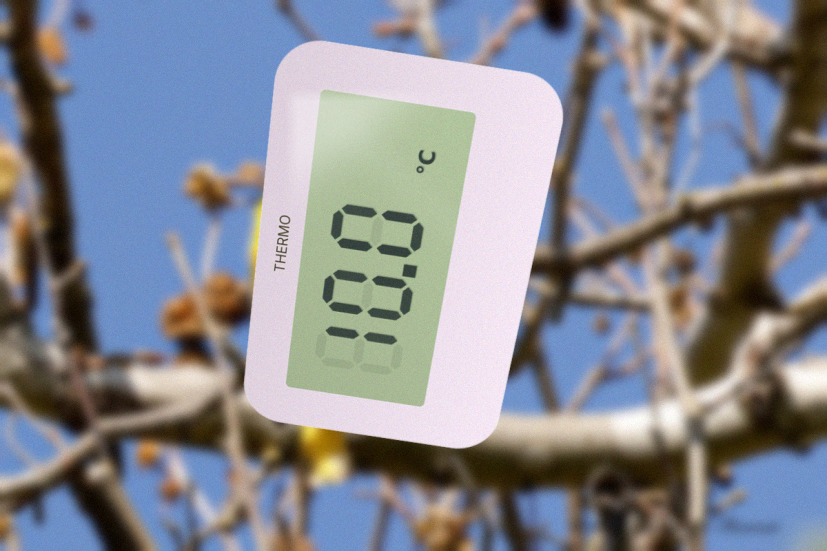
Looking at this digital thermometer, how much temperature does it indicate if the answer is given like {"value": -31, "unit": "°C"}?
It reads {"value": 10.0, "unit": "°C"}
